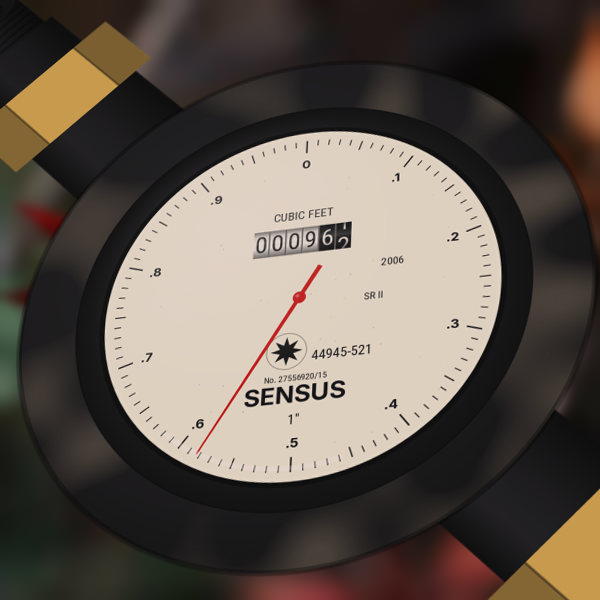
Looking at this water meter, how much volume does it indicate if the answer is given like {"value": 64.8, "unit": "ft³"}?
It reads {"value": 961.58, "unit": "ft³"}
